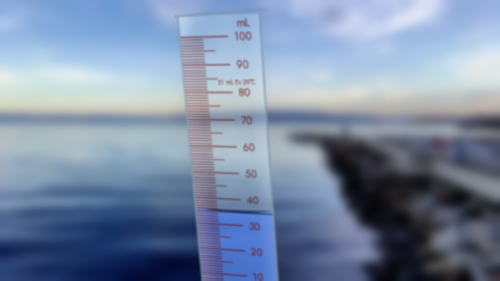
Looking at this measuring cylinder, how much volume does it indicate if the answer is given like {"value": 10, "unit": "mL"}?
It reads {"value": 35, "unit": "mL"}
